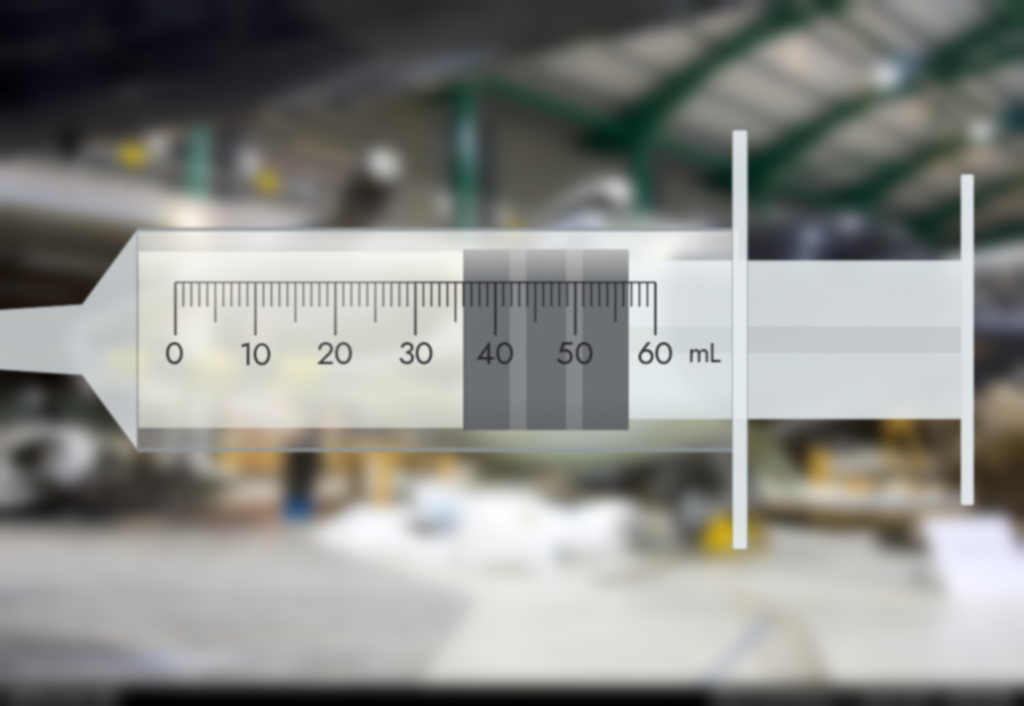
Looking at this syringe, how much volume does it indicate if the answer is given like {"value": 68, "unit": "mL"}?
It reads {"value": 36, "unit": "mL"}
